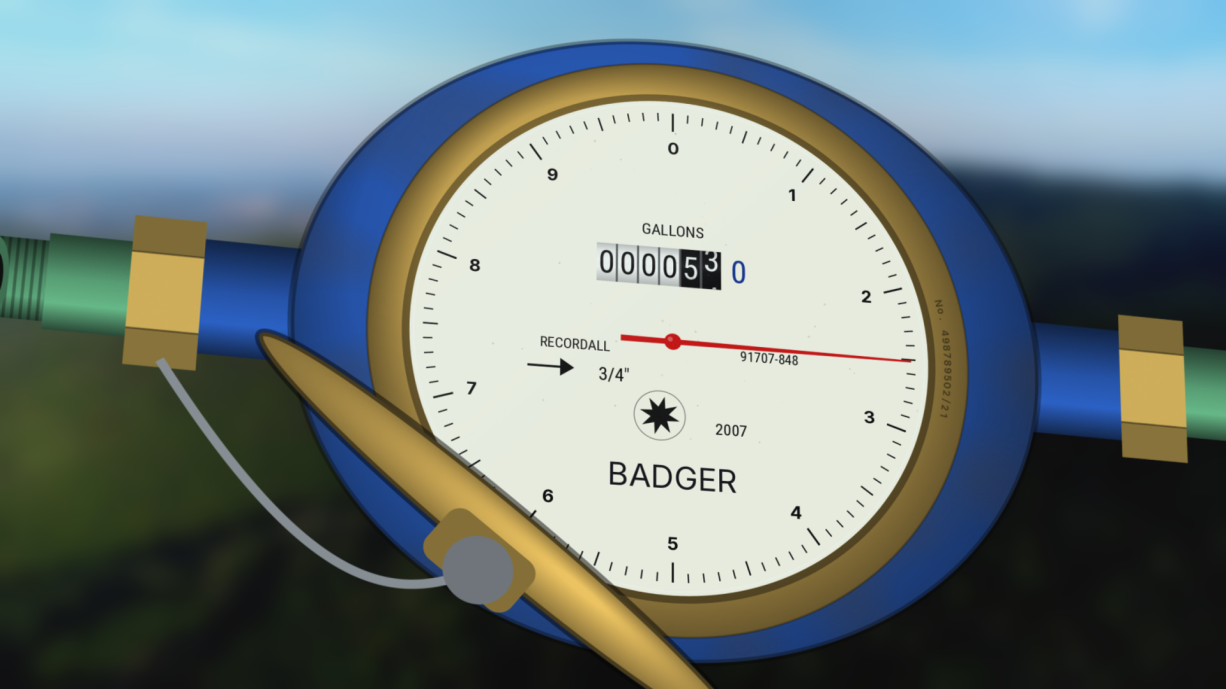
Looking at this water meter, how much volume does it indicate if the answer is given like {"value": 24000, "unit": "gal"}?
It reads {"value": 532.5, "unit": "gal"}
